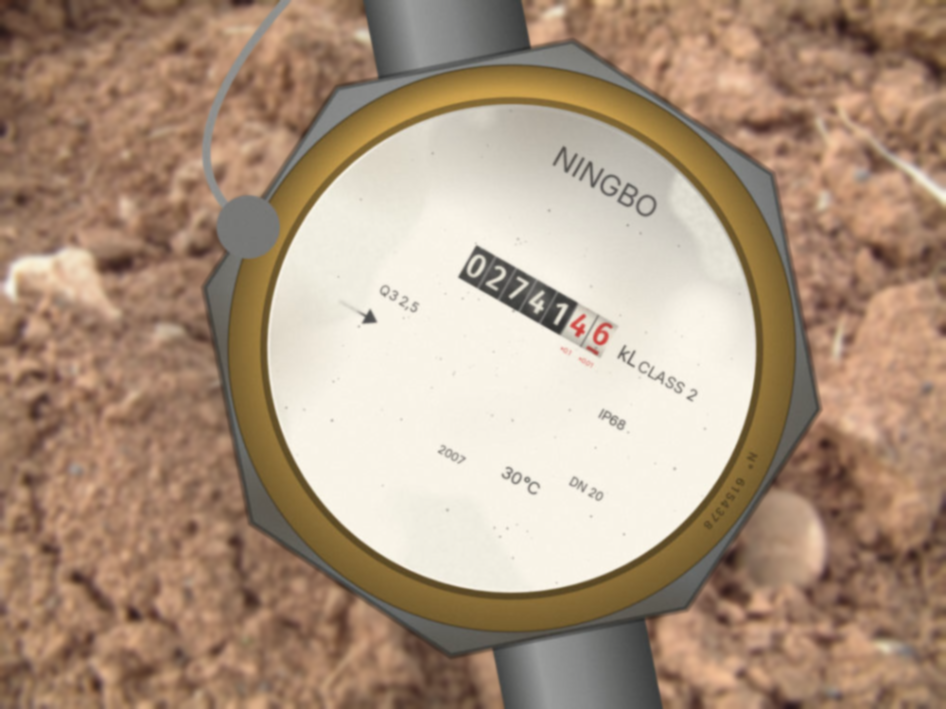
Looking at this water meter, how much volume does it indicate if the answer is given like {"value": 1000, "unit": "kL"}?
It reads {"value": 2741.46, "unit": "kL"}
